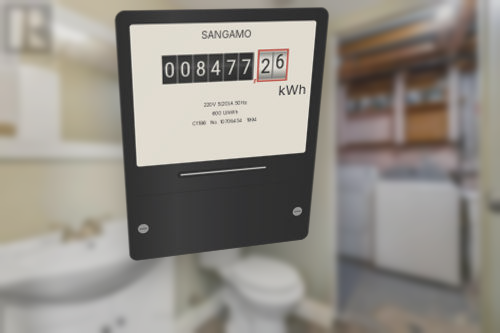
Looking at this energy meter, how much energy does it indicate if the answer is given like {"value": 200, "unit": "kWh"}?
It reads {"value": 8477.26, "unit": "kWh"}
